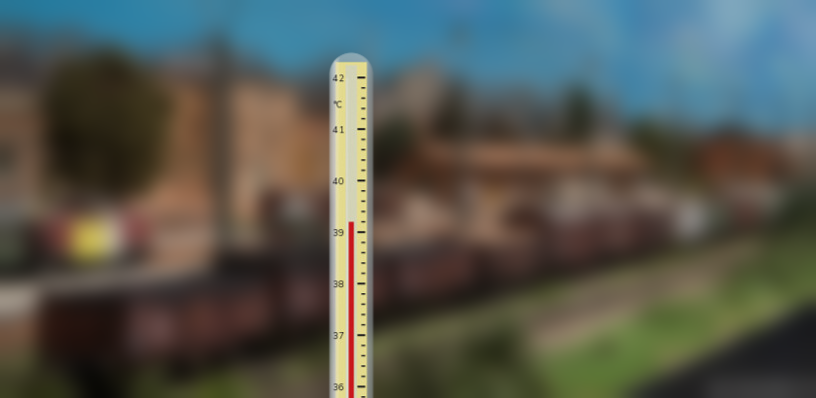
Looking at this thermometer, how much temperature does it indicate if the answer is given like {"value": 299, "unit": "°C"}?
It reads {"value": 39.2, "unit": "°C"}
